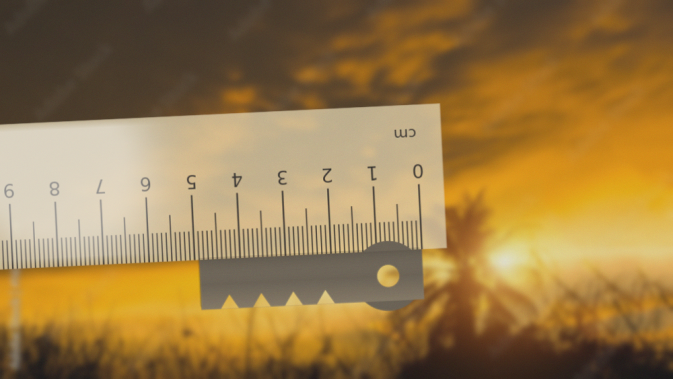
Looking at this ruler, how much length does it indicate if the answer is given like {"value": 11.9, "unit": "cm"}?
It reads {"value": 4.9, "unit": "cm"}
